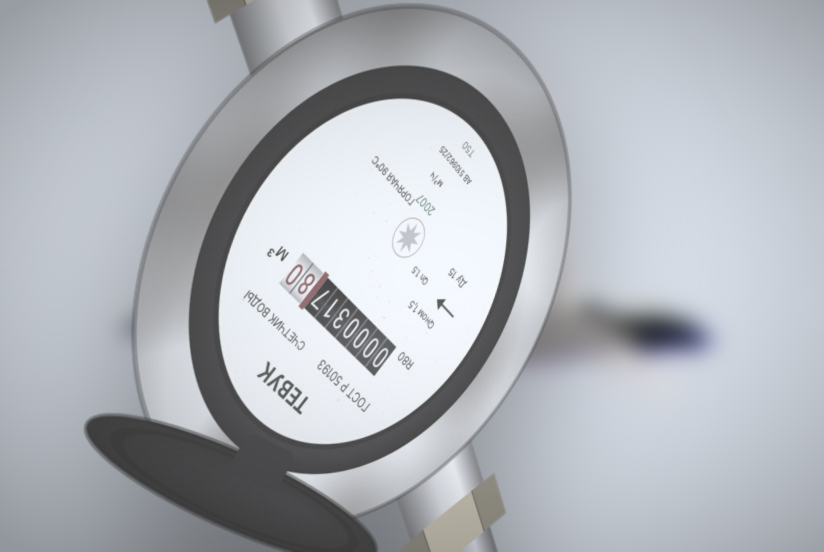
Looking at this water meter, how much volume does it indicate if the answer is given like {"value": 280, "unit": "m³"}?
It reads {"value": 317.80, "unit": "m³"}
